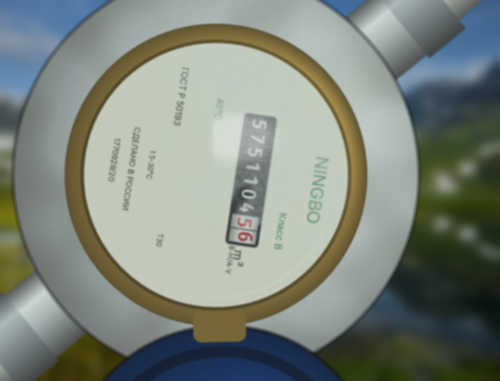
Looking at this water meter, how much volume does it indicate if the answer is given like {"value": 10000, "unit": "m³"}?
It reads {"value": 5751104.56, "unit": "m³"}
